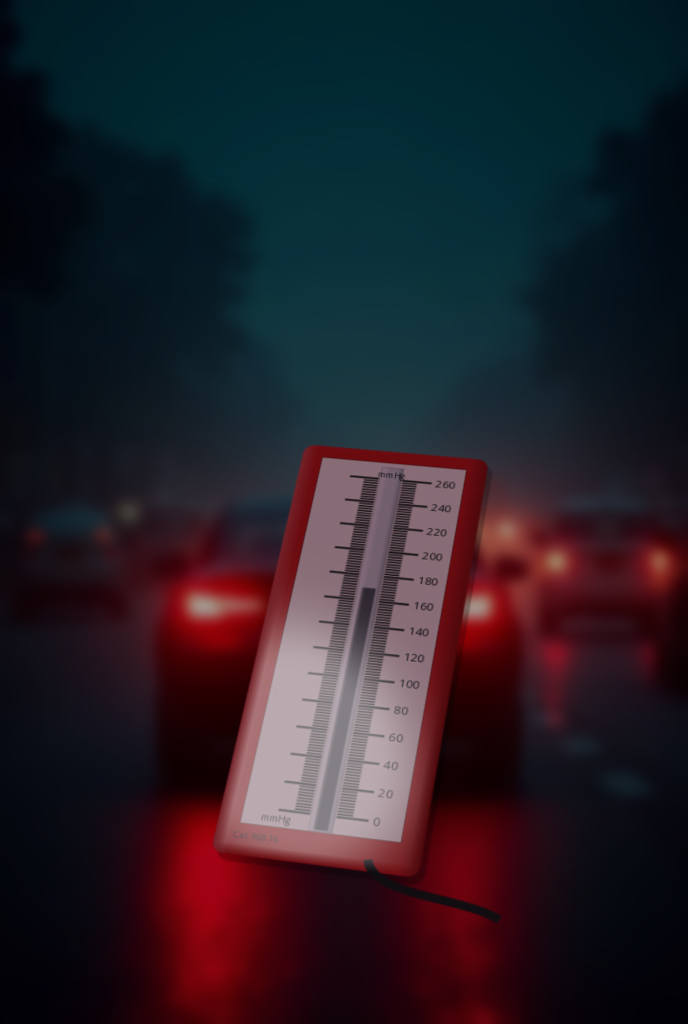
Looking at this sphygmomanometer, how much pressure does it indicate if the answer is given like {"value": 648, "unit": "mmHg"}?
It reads {"value": 170, "unit": "mmHg"}
